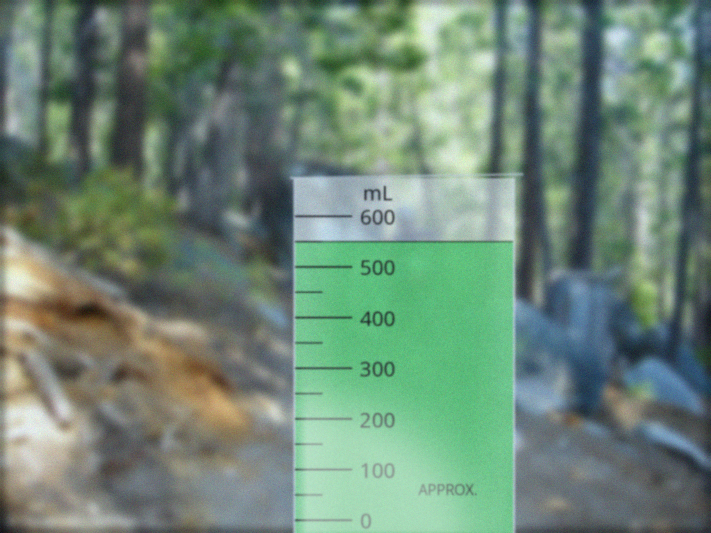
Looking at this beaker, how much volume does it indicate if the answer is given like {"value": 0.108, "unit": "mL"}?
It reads {"value": 550, "unit": "mL"}
